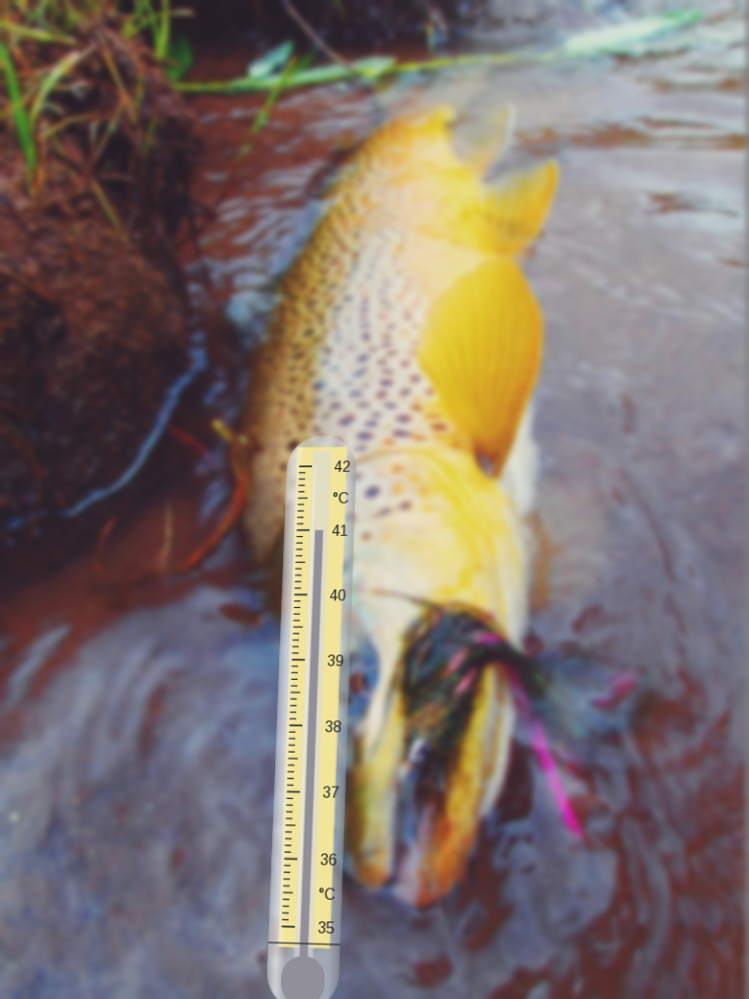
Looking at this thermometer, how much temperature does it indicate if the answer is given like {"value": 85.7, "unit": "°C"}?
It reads {"value": 41, "unit": "°C"}
